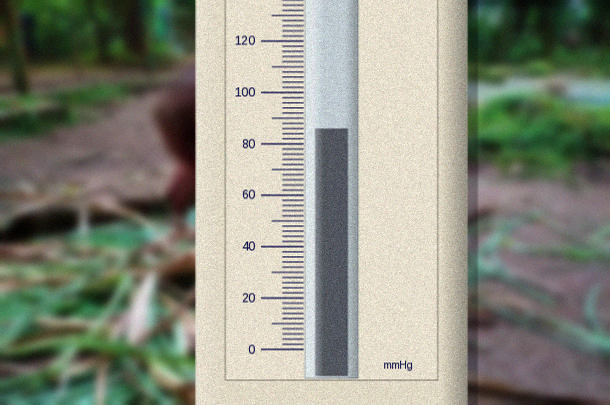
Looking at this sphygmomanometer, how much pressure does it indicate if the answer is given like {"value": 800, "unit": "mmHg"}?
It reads {"value": 86, "unit": "mmHg"}
